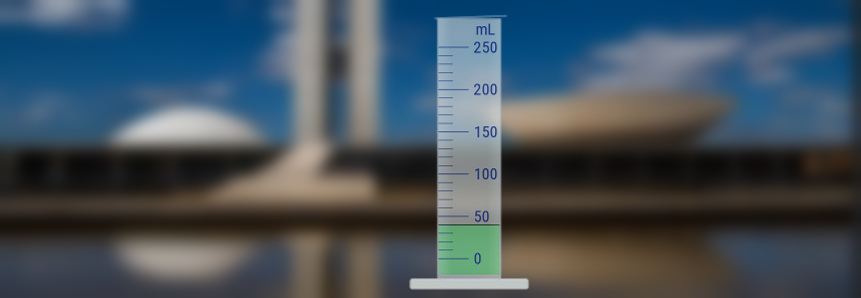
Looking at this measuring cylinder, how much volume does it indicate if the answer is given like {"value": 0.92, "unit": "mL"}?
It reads {"value": 40, "unit": "mL"}
